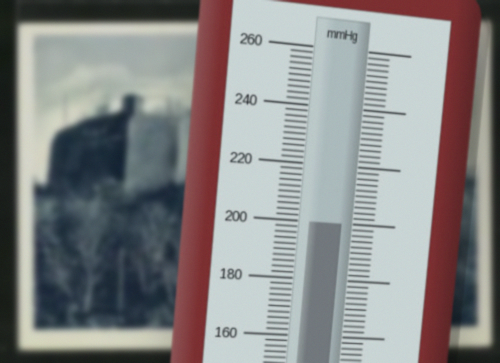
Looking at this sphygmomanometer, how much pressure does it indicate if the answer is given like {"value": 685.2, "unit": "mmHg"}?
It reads {"value": 200, "unit": "mmHg"}
